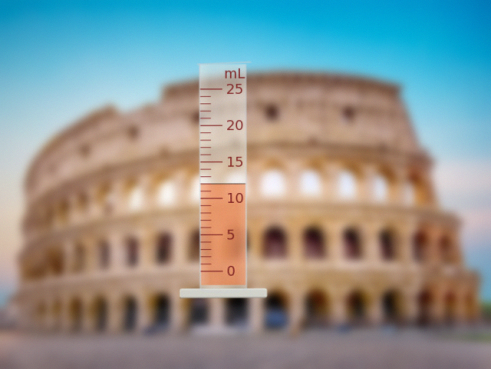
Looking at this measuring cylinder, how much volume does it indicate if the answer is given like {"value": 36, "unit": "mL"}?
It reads {"value": 12, "unit": "mL"}
